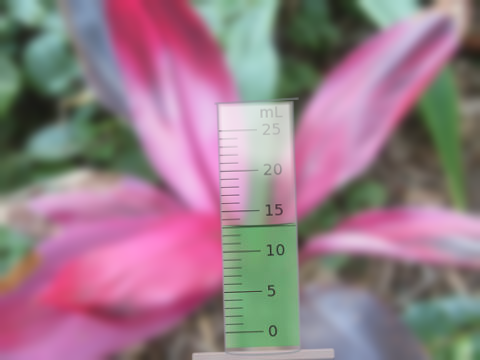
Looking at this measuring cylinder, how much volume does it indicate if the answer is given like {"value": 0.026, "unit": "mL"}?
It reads {"value": 13, "unit": "mL"}
